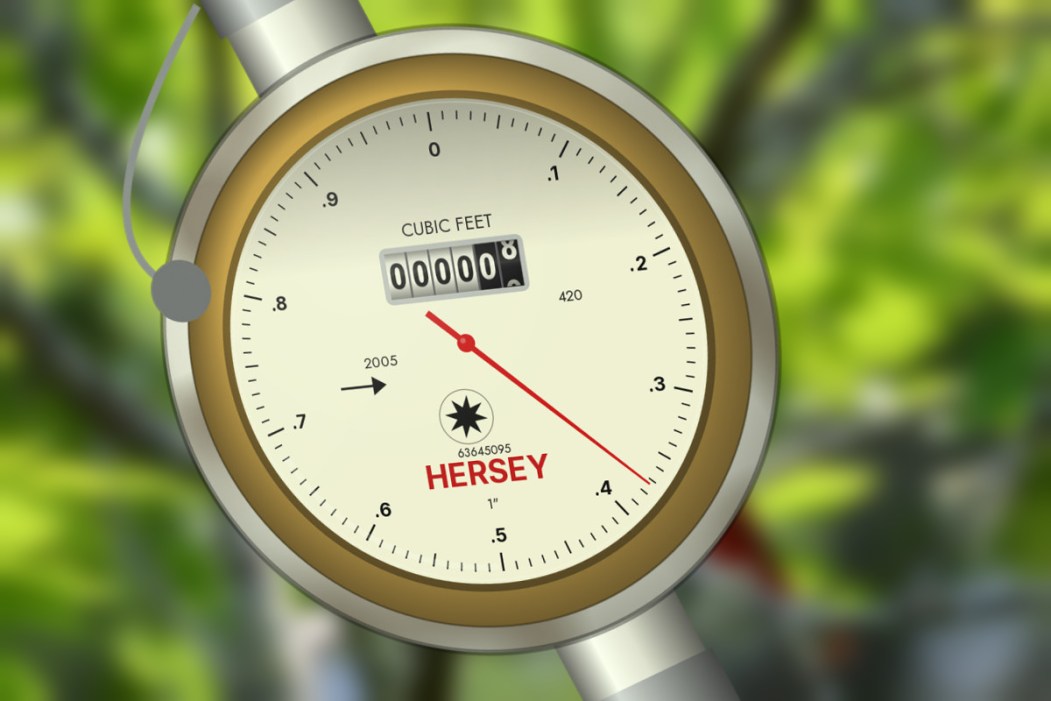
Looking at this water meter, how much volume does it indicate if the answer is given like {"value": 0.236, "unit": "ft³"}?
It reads {"value": 8.37, "unit": "ft³"}
